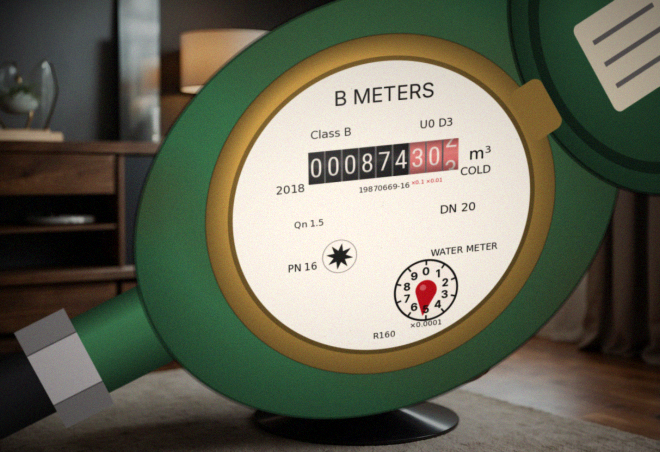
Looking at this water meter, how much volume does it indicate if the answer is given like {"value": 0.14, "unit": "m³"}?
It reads {"value": 874.3025, "unit": "m³"}
